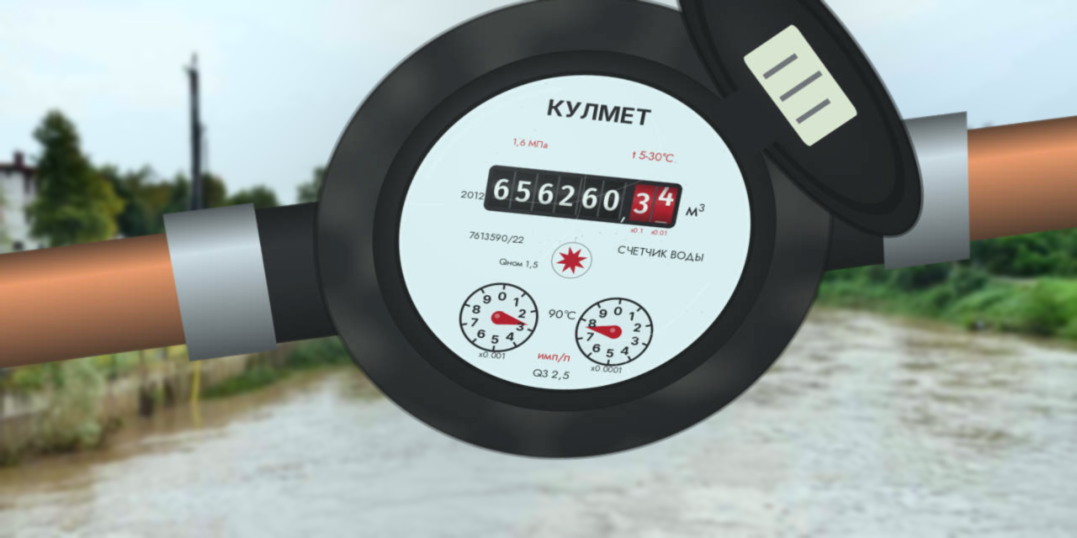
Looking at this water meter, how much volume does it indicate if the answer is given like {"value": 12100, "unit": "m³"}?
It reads {"value": 656260.3427, "unit": "m³"}
